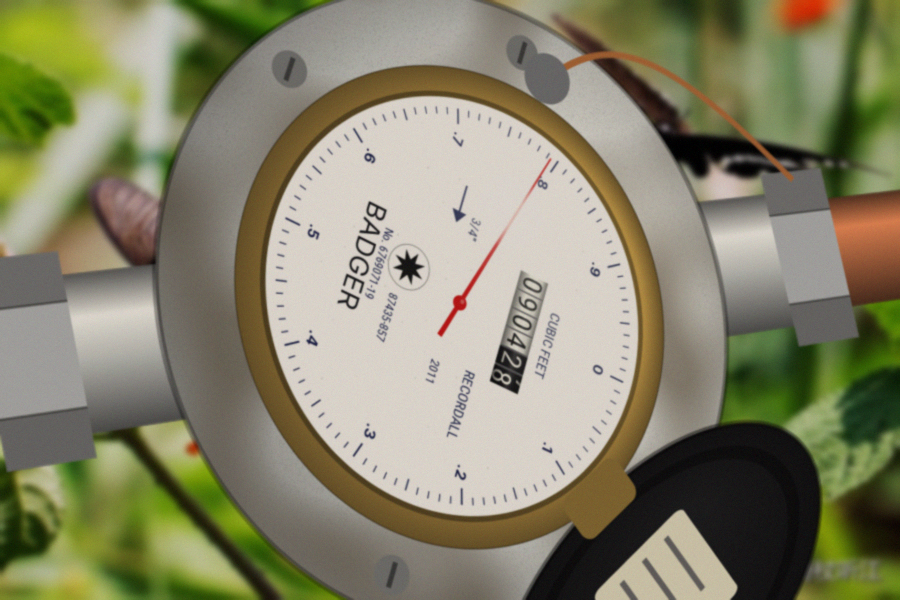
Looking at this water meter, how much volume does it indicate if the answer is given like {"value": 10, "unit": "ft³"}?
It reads {"value": 90427.79, "unit": "ft³"}
